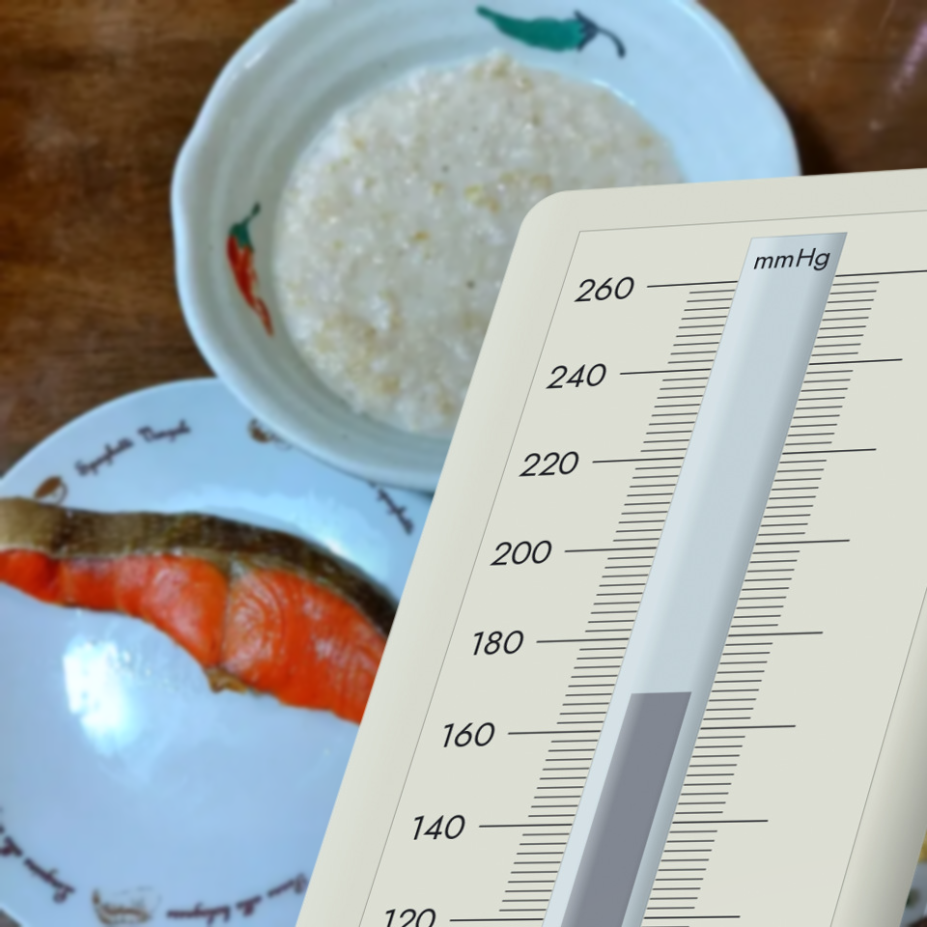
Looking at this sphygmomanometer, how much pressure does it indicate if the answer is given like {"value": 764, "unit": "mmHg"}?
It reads {"value": 168, "unit": "mmHg"}
